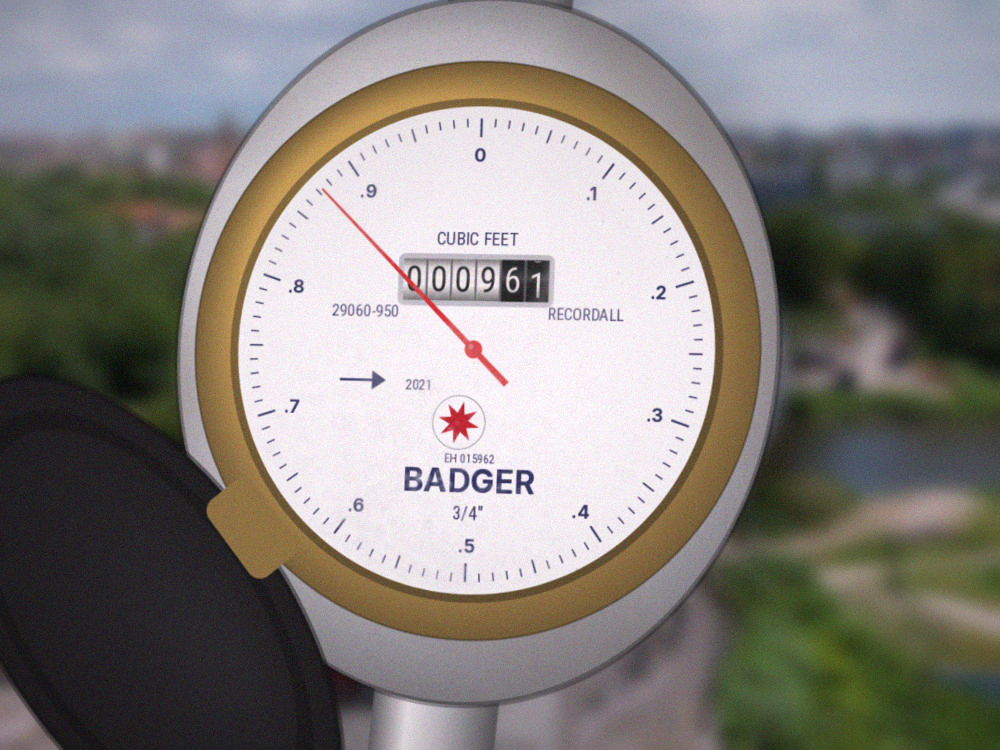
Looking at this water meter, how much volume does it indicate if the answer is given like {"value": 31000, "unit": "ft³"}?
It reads {"value": 960.87, "unit": "ft³"}
